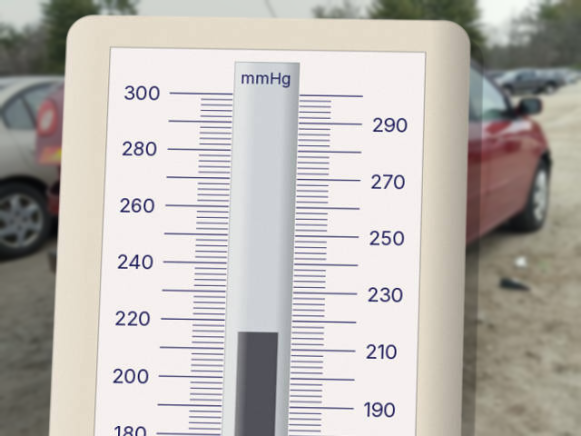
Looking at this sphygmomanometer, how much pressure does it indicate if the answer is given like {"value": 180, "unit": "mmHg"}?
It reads {"value": 216, "unit": "mmHg"}
